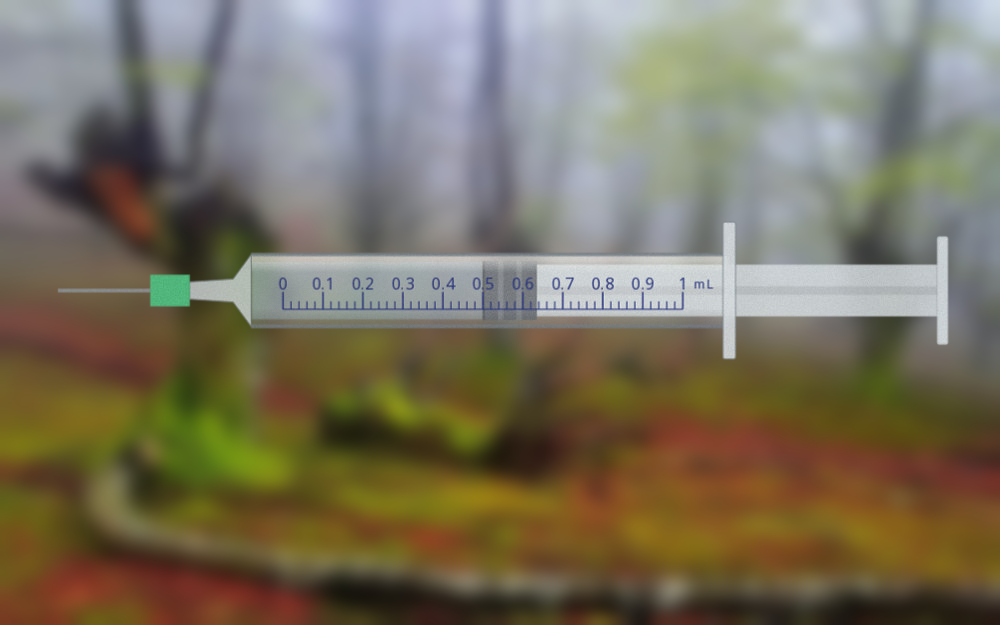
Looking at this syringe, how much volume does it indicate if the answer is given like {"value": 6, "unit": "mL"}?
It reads {"value": 0.5, "unit": "mL"}
